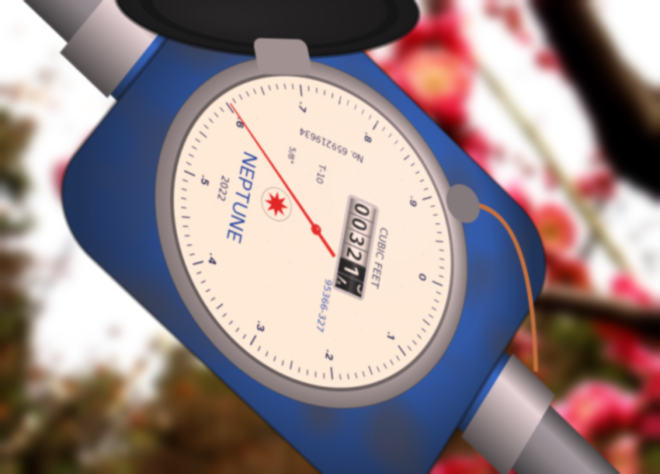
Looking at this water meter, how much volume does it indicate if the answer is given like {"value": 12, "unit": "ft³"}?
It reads {"value": 3213.60, "unit": "ft³"}
